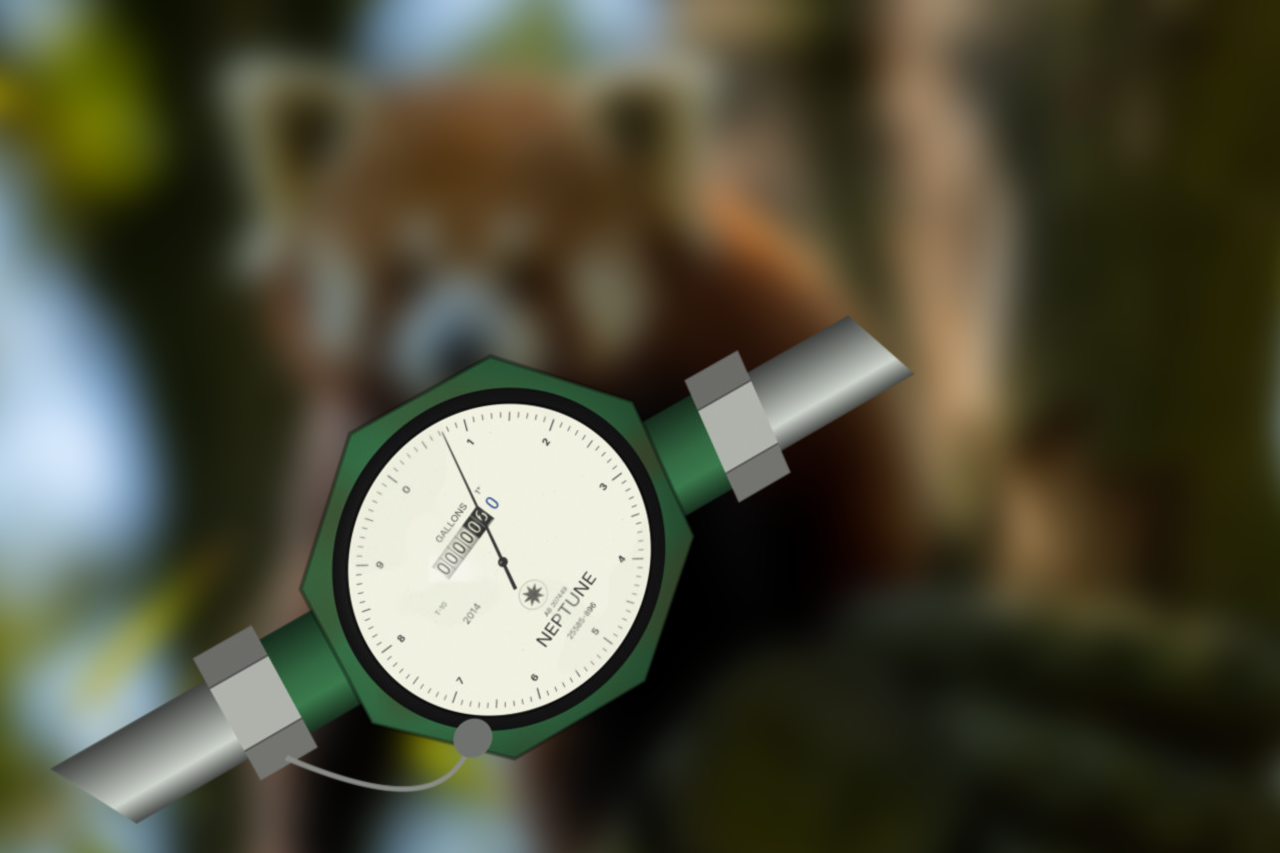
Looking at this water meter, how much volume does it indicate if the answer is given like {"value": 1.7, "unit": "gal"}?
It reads {"value": 60.7, "unit": "gal"}
